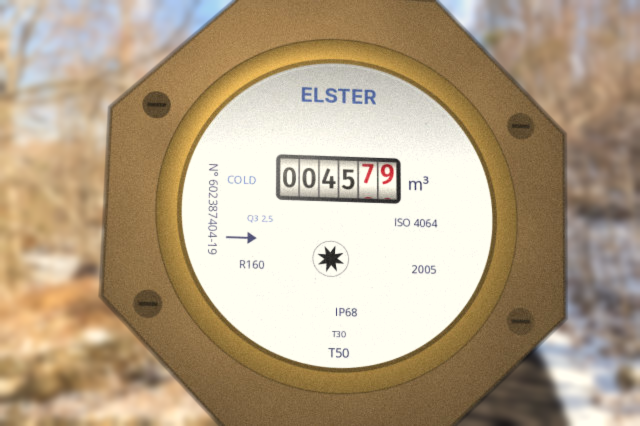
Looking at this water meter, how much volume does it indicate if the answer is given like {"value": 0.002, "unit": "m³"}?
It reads {"value": 45.79, "unit": "m³"}
